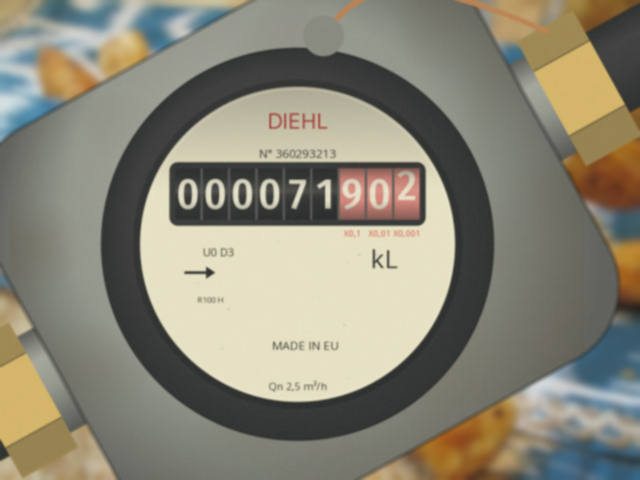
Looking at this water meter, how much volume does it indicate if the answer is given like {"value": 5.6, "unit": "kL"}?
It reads {"value": 71.902, "unit": "kL"}
